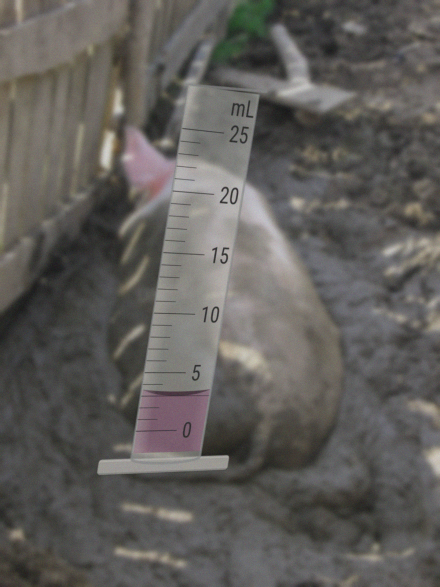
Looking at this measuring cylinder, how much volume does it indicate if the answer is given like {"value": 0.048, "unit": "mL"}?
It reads {"value": 3, "unit": "mL"}
